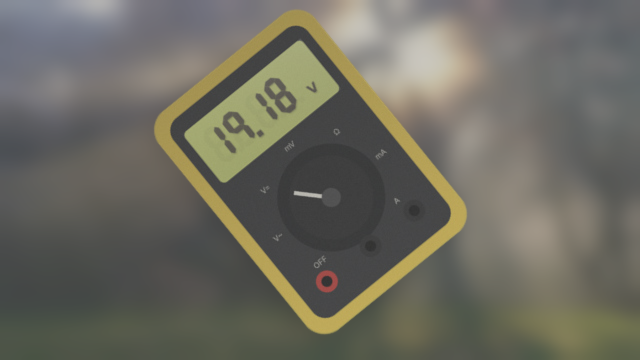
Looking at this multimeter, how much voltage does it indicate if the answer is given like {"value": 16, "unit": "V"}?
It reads {"value": 19.18, "unit": "V"}
